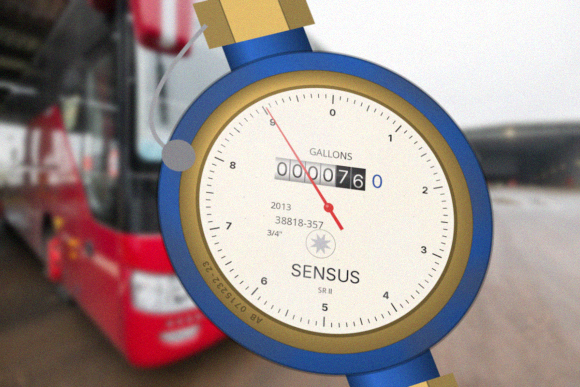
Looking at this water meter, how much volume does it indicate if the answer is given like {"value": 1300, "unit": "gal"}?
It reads {"value": 759.0, "unit": "gal"}
